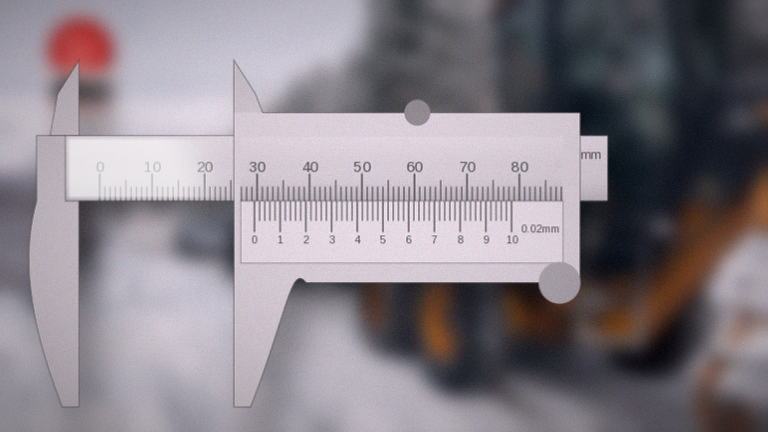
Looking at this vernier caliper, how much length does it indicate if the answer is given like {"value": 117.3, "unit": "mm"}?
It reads {"value": 29.5, "unit": "mm"}
